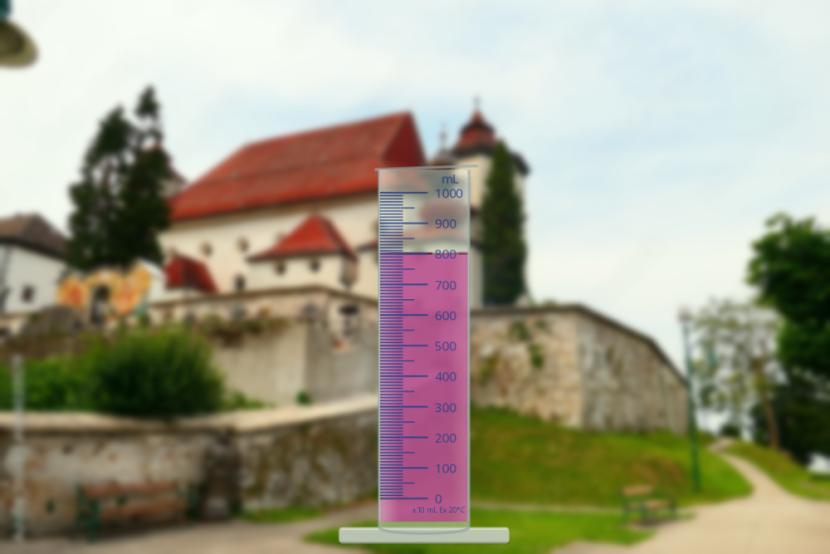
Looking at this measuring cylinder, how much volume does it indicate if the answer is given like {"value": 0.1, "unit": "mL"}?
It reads {"value": 800, "unit": "mL"}
